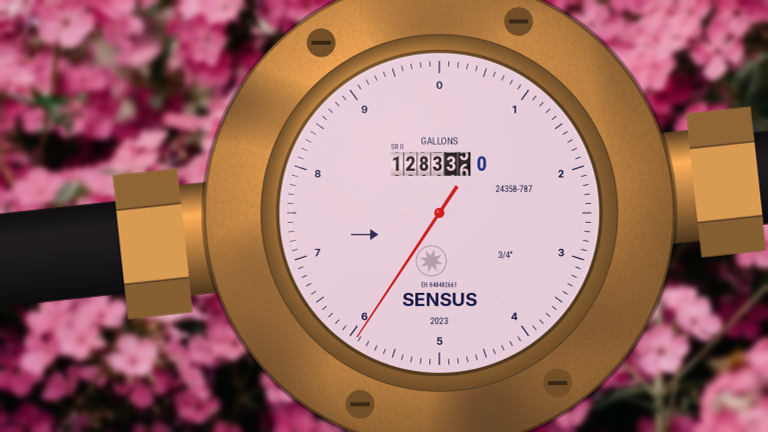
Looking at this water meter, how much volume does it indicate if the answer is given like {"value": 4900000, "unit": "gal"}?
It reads {"value": 1283355.9, "unit": "gal"}
